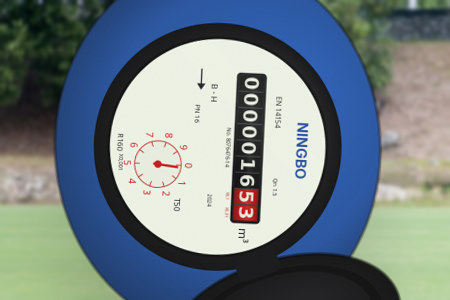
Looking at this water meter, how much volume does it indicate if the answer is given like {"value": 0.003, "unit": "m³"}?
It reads {"value": 16.530, "unit": "m³"}
